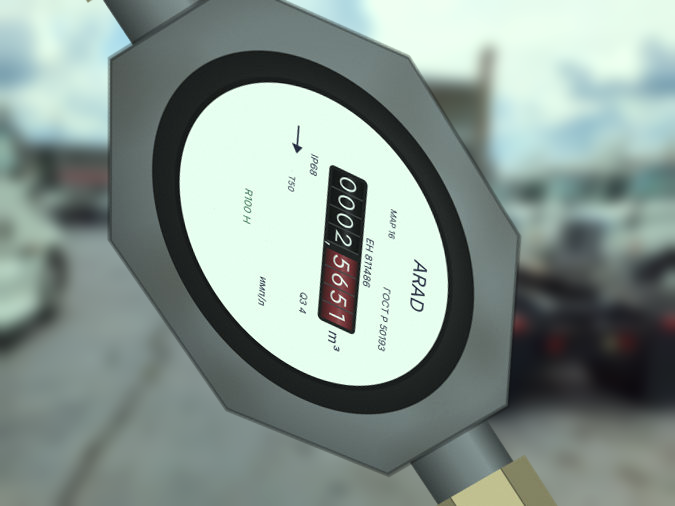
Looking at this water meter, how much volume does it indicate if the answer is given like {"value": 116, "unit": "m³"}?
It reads {"value": 2.5651, "unit": "m³"}
